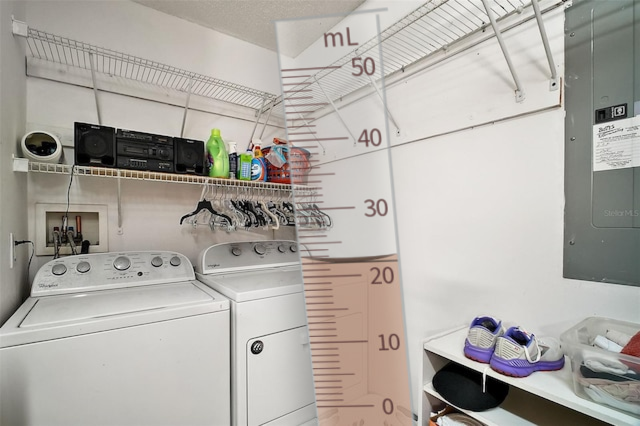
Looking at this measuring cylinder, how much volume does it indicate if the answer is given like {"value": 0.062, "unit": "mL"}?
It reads {"value": 22, "unit": "mL"}
